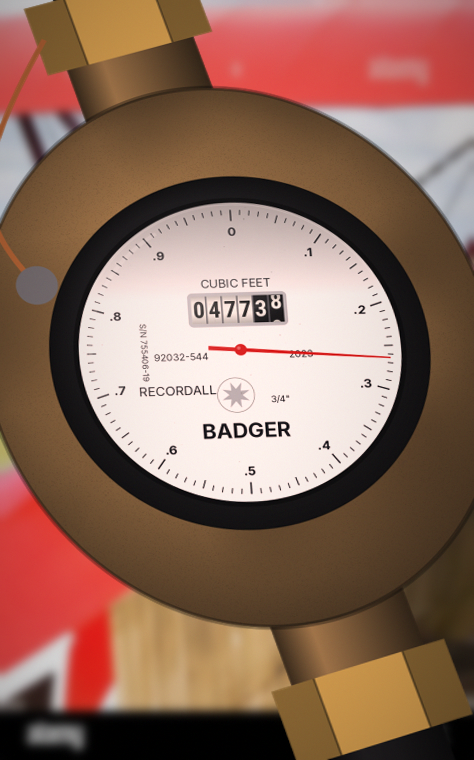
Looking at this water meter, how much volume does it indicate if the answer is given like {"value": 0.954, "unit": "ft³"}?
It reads {"value": 47738.26, "unit": "ft³"}
